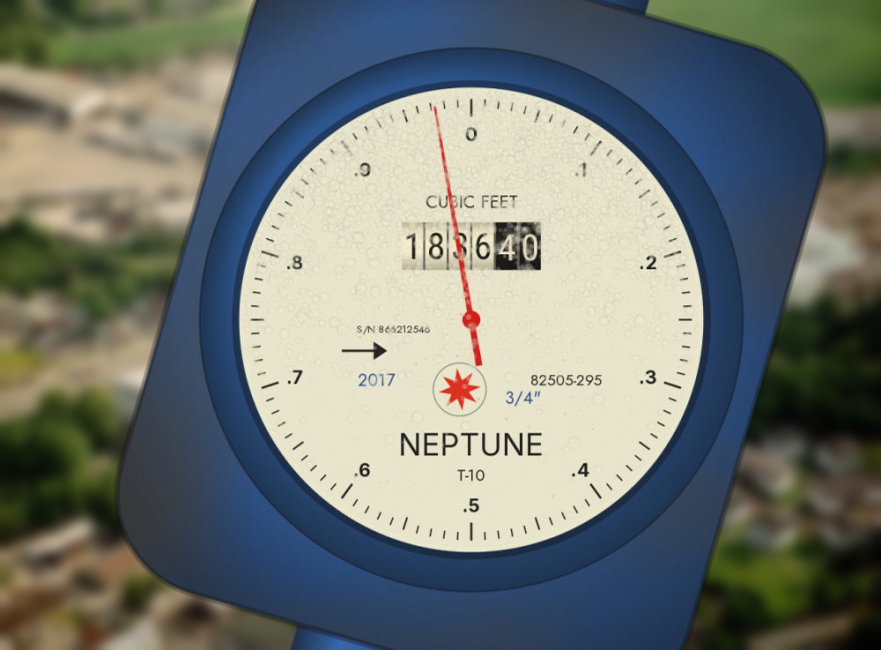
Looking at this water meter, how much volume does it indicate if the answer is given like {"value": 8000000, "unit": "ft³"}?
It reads {"value": 183639.97, "unit": "ft³"}
